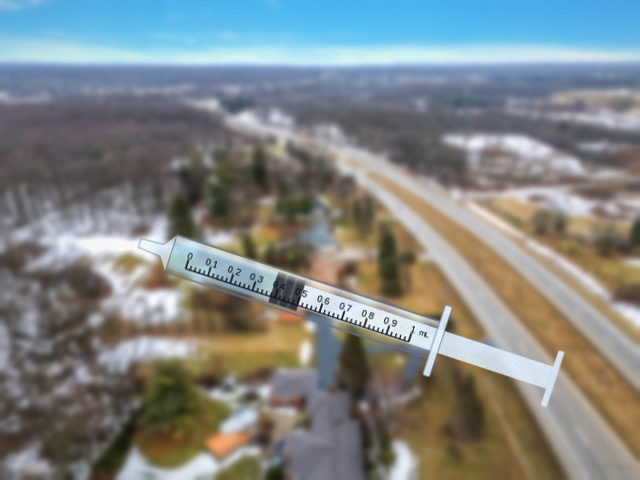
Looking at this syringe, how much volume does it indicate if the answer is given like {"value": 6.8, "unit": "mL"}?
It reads {"value": 0.38, "unit": "mL"}
